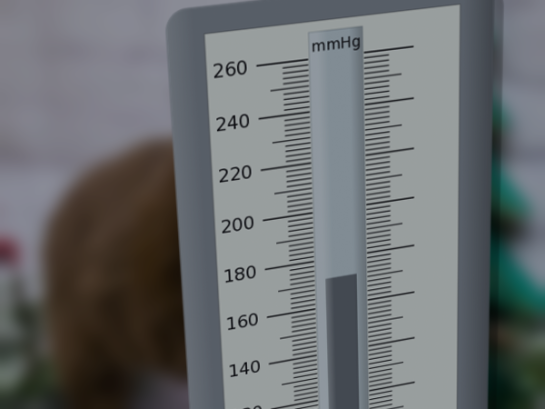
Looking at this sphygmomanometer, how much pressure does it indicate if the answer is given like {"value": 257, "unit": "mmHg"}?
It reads {"value": 172, "unit": "mmHg"}
